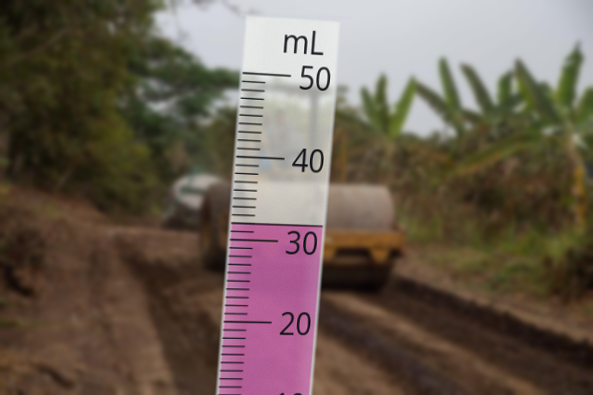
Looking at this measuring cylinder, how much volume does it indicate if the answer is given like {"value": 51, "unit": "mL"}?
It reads {"value": 32, "unit": "mL"}
